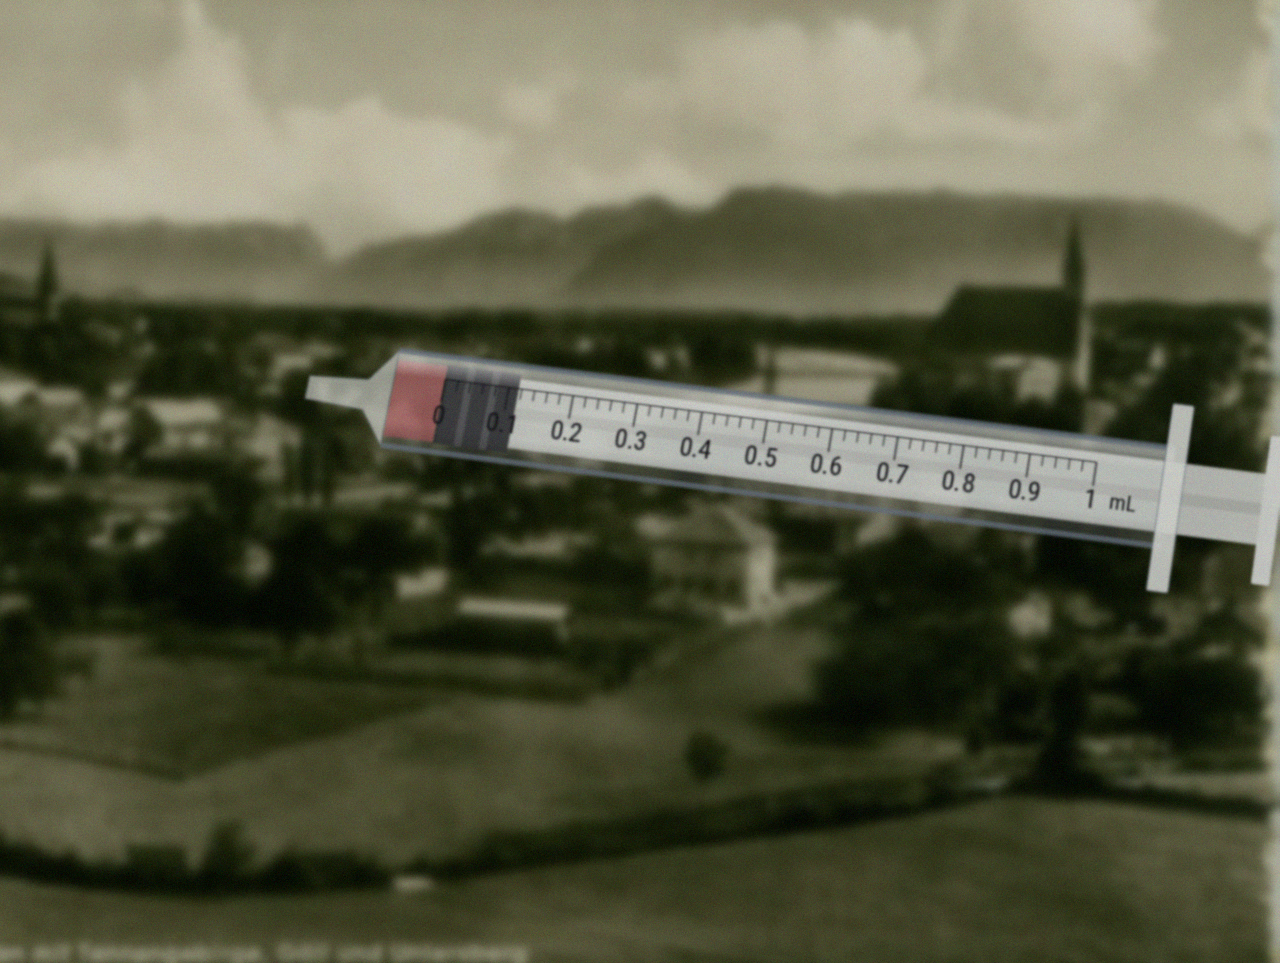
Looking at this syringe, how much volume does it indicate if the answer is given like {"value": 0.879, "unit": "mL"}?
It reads {"value": 0, "unit": "mL"}
